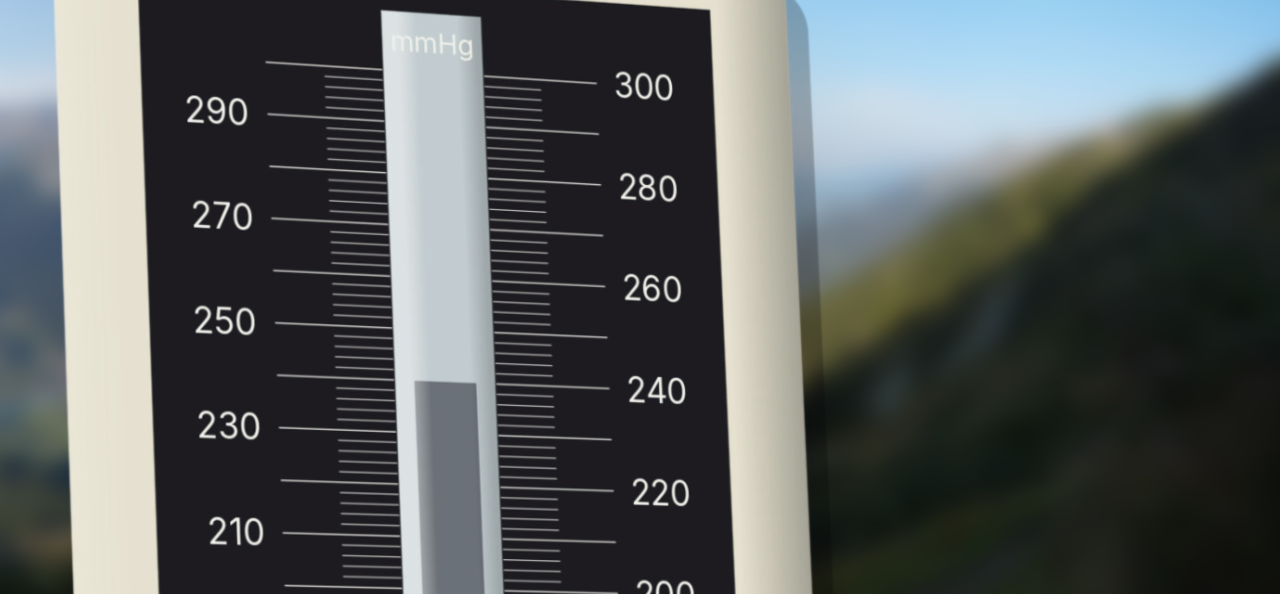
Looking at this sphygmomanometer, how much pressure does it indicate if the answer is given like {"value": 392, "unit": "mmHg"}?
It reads {"value": 240, "unit": "mmHg"}
